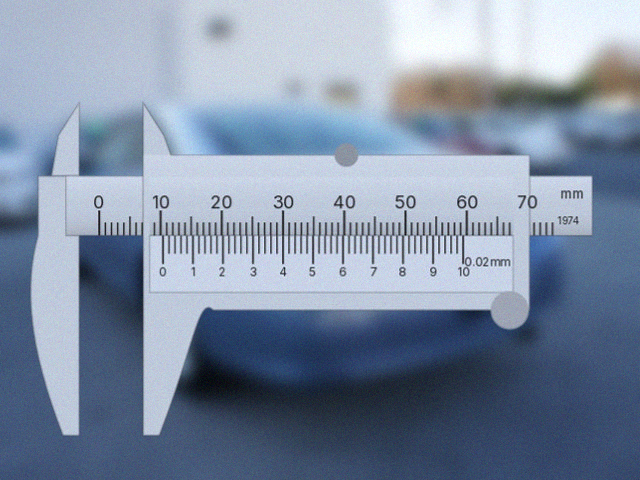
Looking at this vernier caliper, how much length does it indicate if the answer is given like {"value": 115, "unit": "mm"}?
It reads {"value": 10.4, "unit": "mm"}
